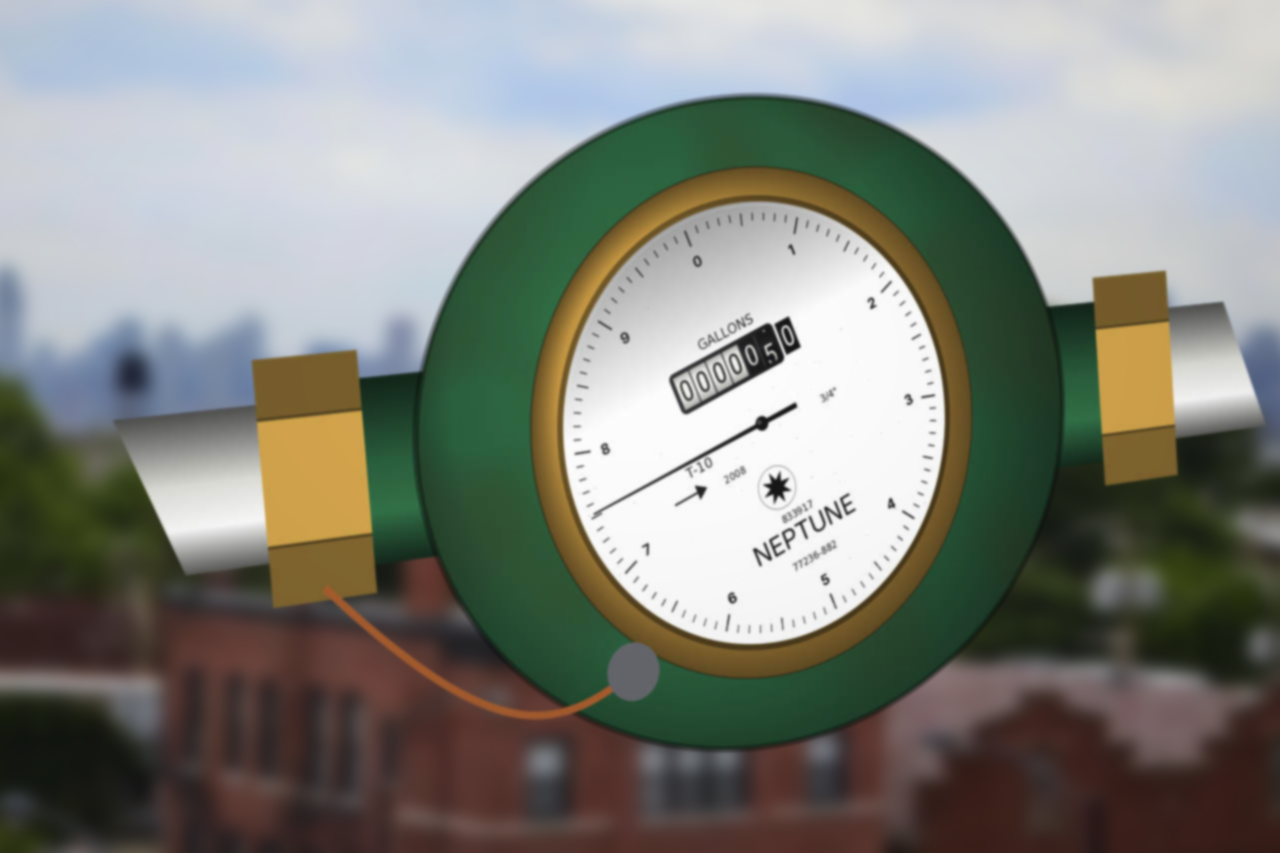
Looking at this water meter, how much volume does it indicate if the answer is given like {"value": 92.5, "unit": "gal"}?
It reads {"value": 47.5, "unit": "gal"}
